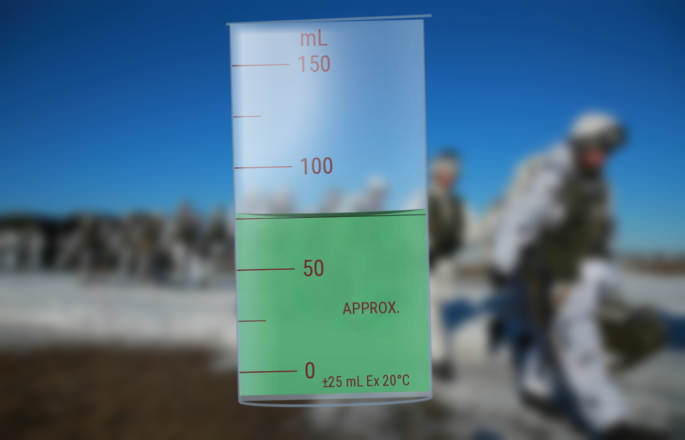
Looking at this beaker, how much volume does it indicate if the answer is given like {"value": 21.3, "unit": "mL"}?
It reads {"value": 75, "unit": "mL"}
